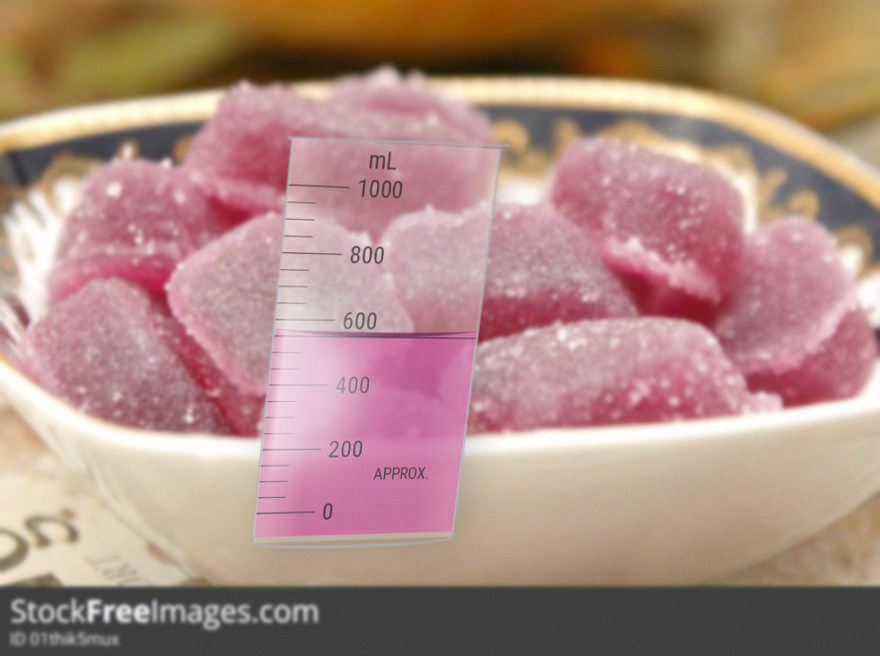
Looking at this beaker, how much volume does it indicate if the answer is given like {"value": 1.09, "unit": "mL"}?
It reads {"value": 550, "unit": "mL"}
